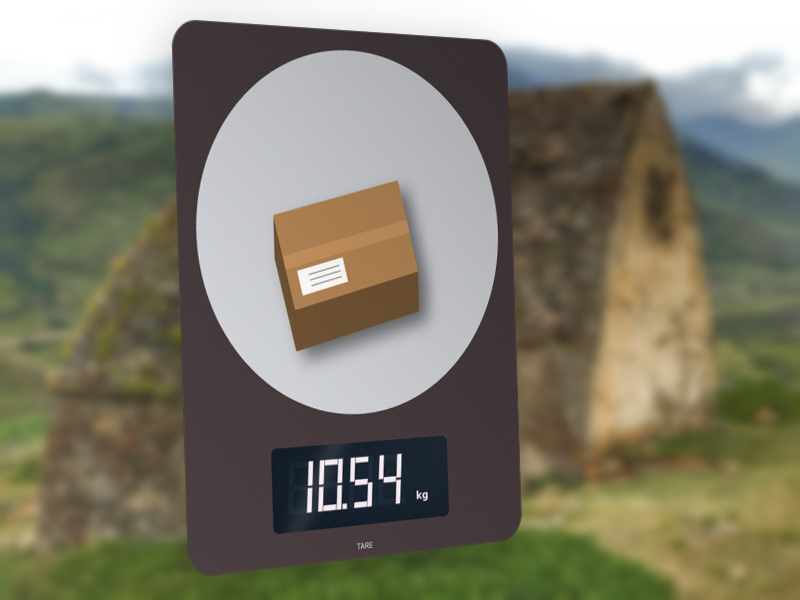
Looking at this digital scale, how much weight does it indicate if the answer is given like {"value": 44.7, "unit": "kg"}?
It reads {"value": 10.54, "unit": "kg"}
